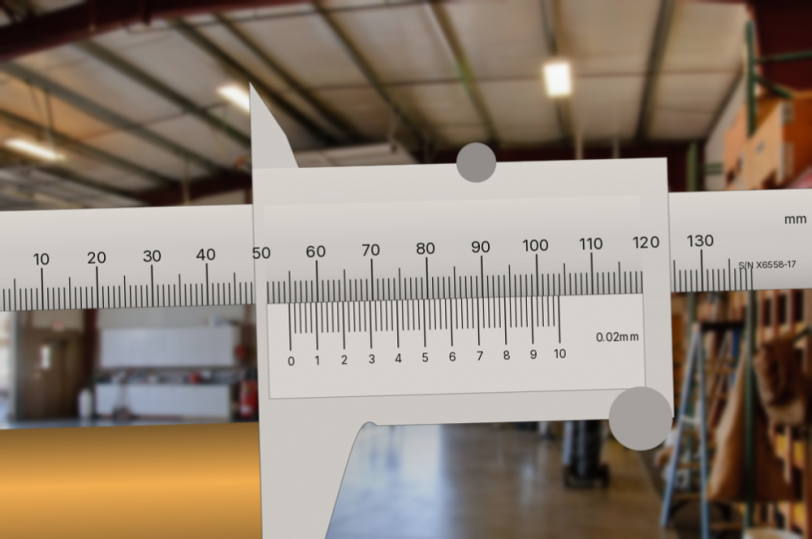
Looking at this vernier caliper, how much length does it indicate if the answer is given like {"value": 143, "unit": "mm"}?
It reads {"value": 54.8, "unit": "mm"}
